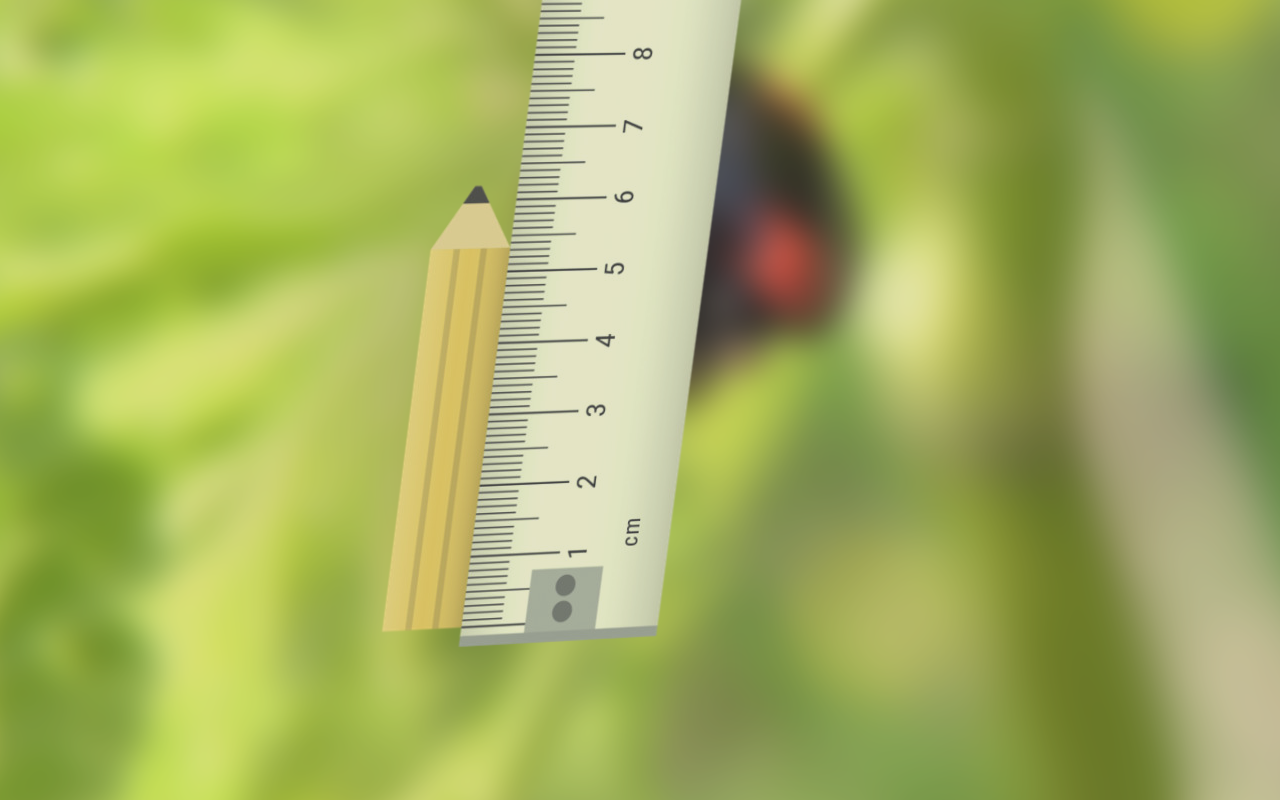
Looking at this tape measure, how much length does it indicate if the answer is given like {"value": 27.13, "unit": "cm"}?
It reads {"value": 6.2, "unit": "cm"}
